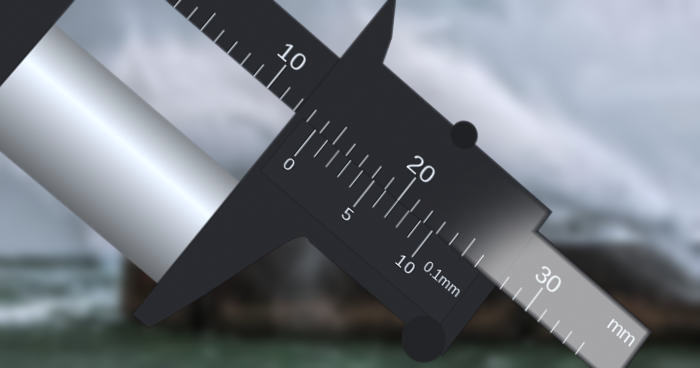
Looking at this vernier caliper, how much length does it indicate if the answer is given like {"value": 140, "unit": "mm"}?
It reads {"value": 13.7, "unit": "mm"}
